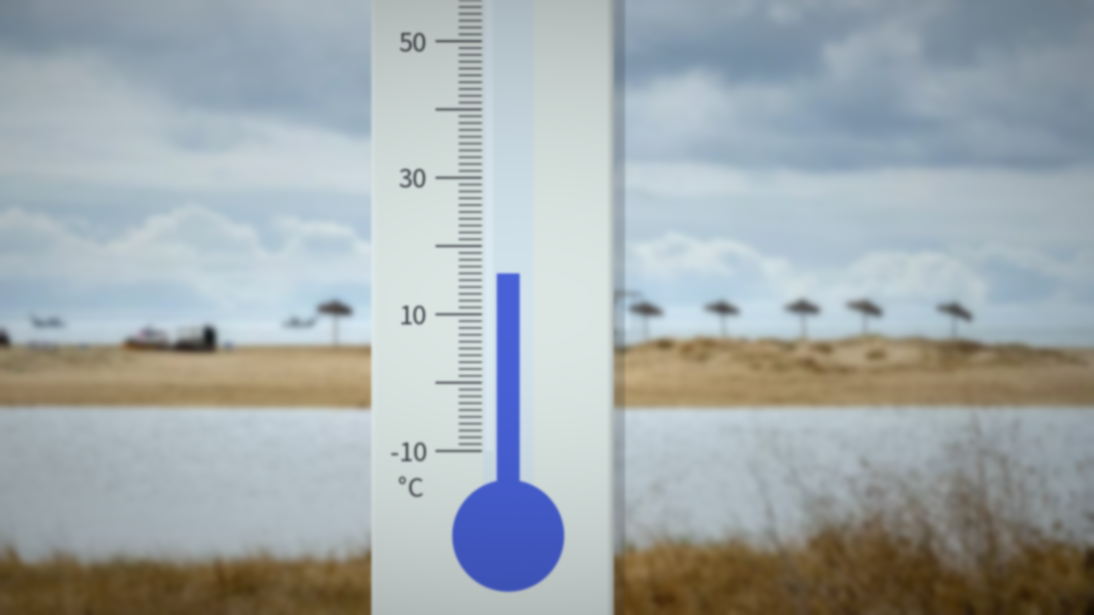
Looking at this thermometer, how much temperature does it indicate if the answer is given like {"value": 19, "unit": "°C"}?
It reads {"value": 16, "unit": "°C"}
